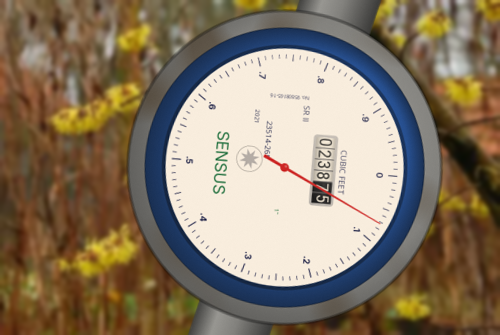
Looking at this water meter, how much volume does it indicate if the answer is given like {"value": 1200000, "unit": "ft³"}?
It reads {"value": 23875.07, "unit": "ft³"}
